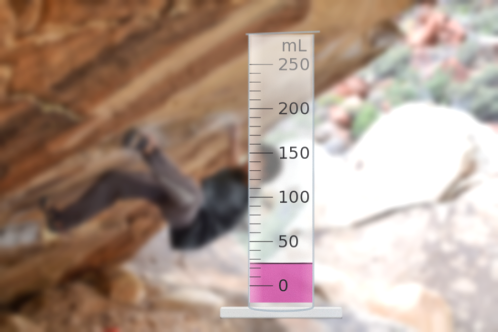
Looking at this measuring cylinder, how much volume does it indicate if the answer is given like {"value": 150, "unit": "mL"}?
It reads {"value": 25, "unit": "mL"}
